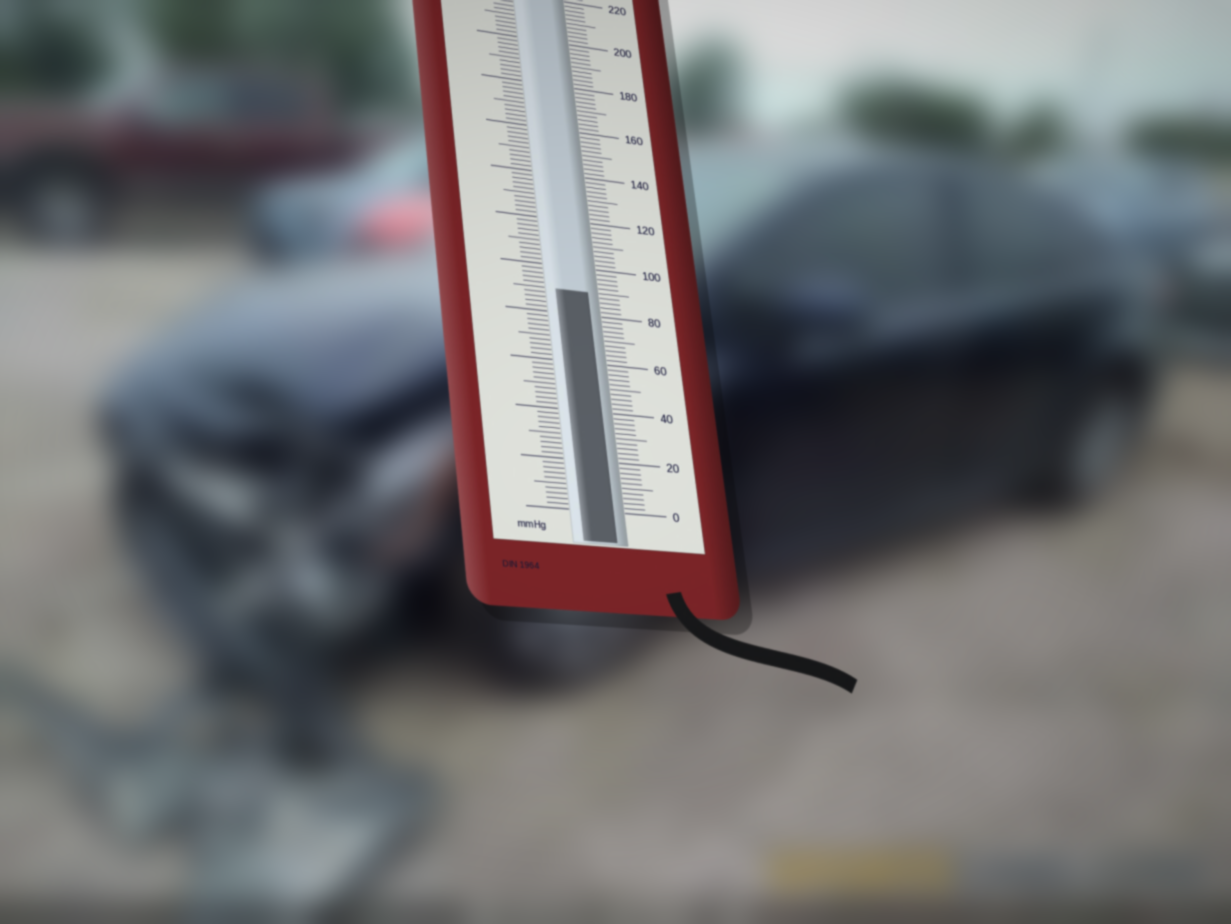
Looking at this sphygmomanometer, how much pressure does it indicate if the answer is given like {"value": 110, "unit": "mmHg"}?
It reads {"value": 90, "unit": "mmHg"}
